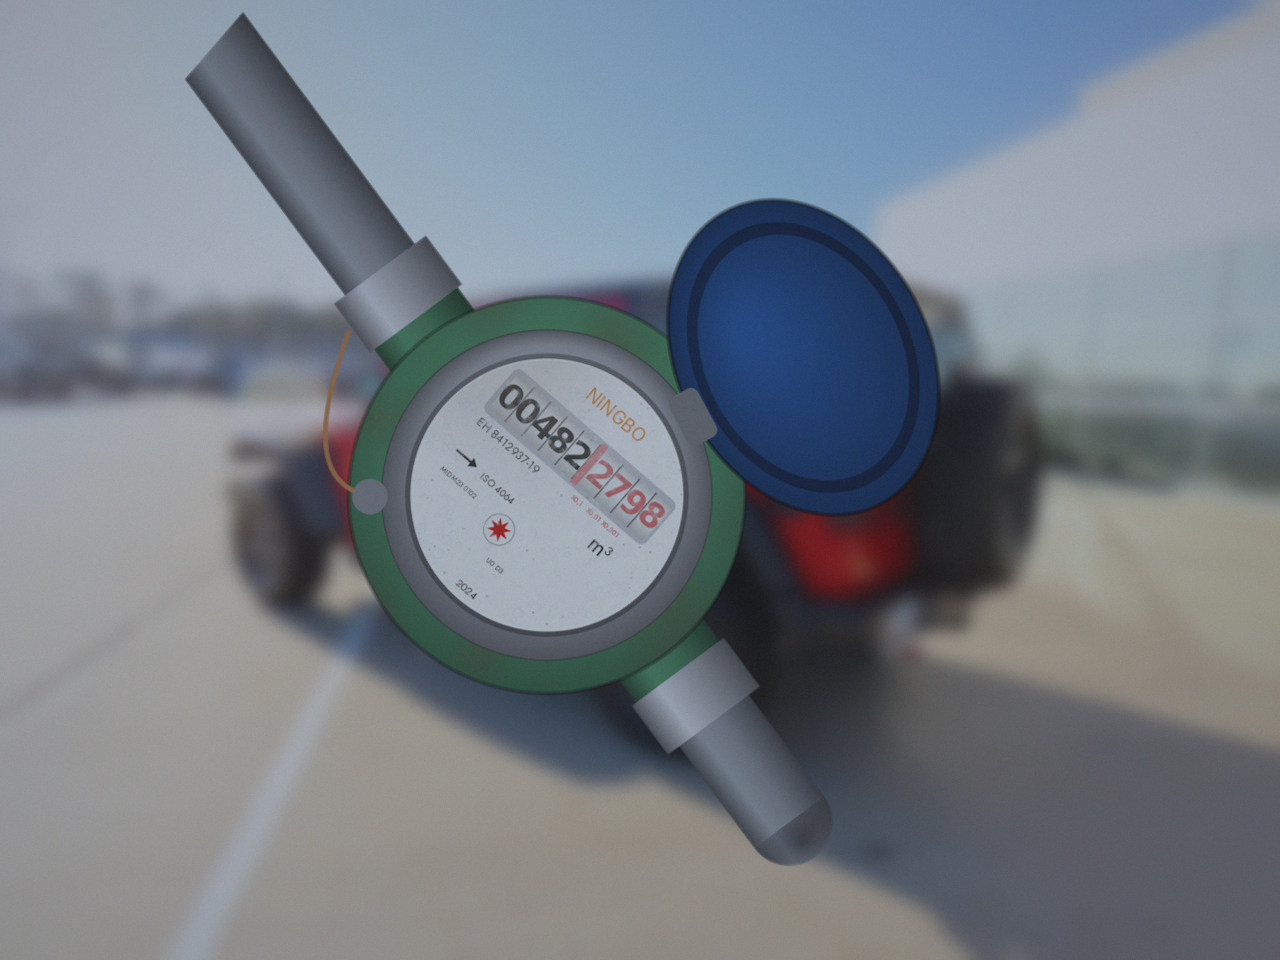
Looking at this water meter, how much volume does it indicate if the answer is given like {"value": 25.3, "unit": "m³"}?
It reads {"value": 482.2798, "unit": "m³"}
